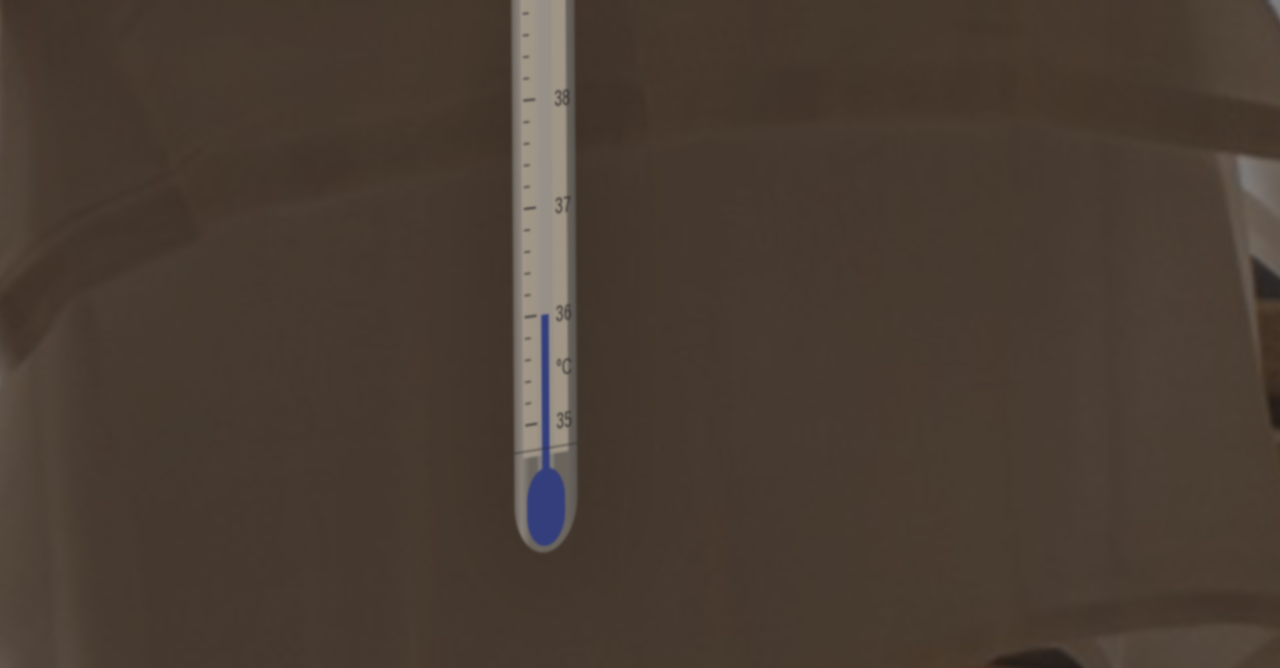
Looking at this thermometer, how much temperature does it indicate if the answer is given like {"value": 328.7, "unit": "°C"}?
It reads {"value": 36, "unit": "°C"}
